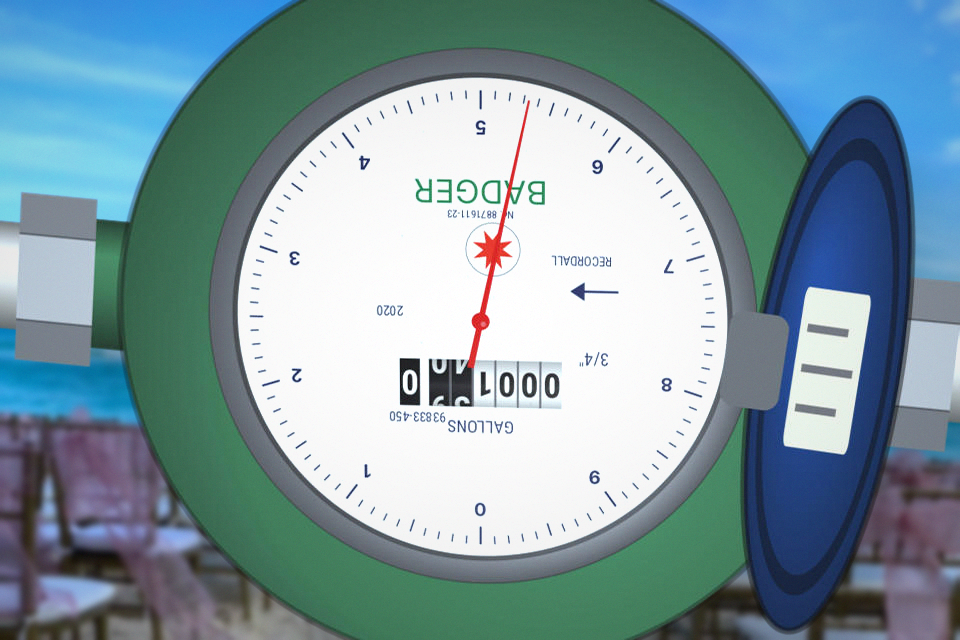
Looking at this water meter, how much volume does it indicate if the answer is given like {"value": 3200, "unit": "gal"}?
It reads {"value": 1395.3, "unit": "gal"}
